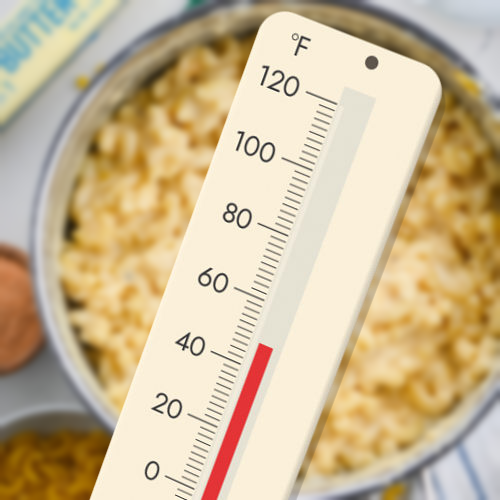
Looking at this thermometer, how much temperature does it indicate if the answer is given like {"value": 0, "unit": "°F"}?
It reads {"value": 48, "unit": "°F"}
